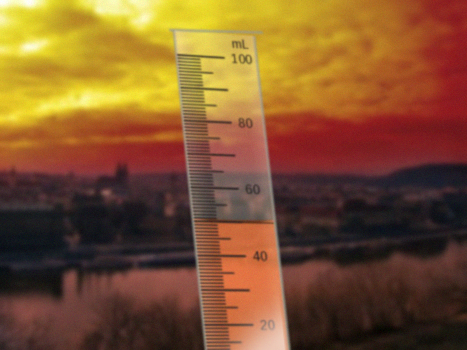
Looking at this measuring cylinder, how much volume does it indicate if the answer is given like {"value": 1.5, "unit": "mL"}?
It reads {"value": 50, "unit": "mL"}
